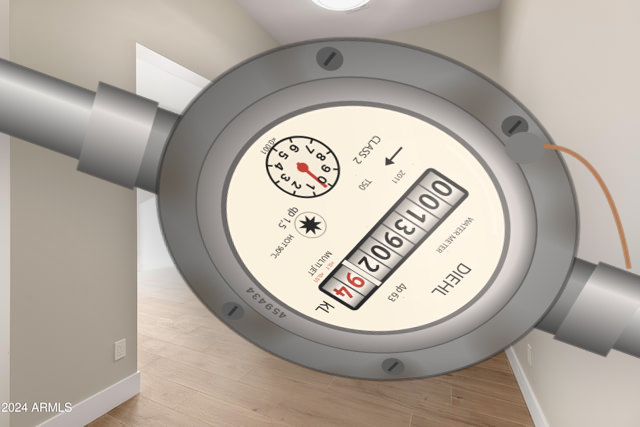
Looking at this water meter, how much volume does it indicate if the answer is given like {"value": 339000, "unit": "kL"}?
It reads {"value": 13902.940, "unit": "kL"}
